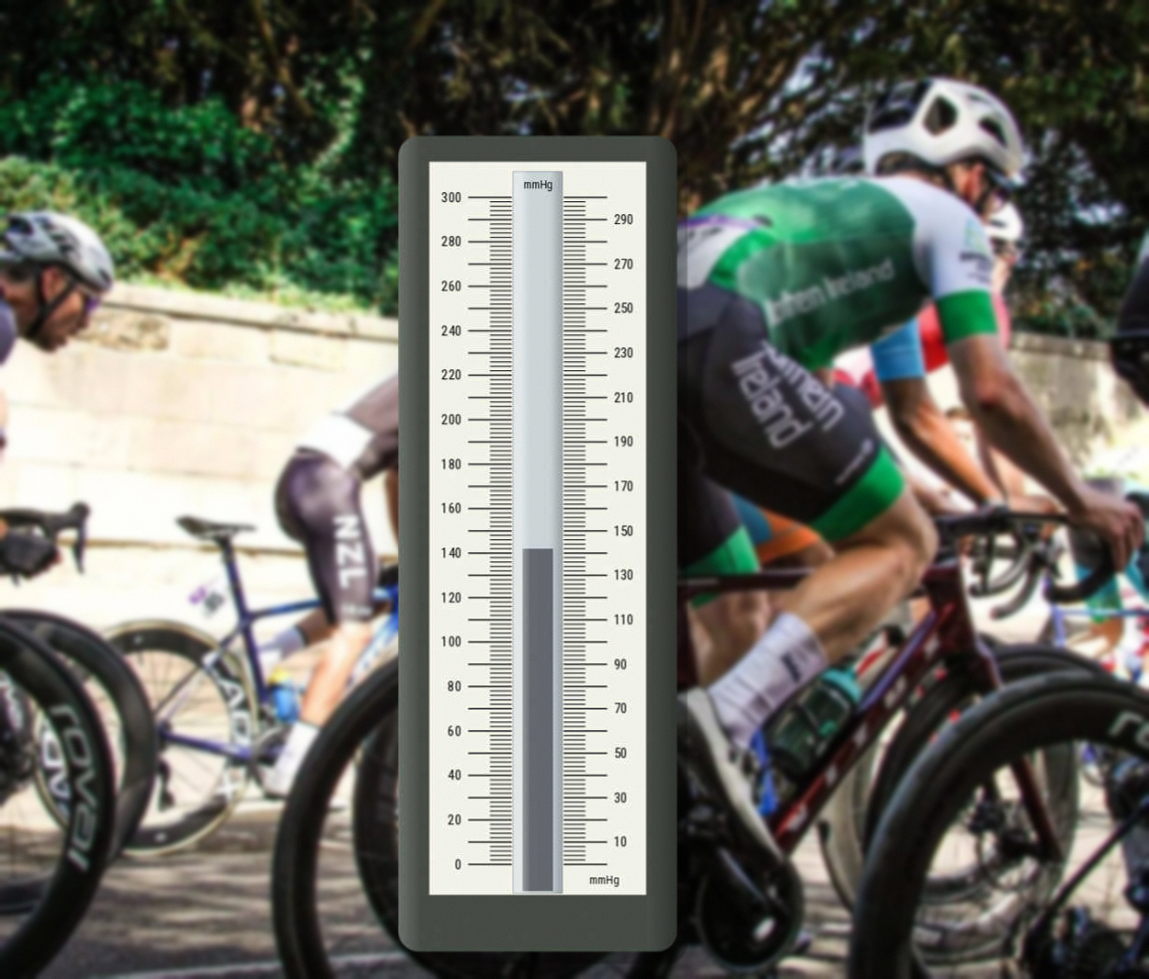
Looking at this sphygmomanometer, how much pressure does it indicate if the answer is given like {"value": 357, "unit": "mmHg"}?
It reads {"value": 142, "unit": "mmHg"}
